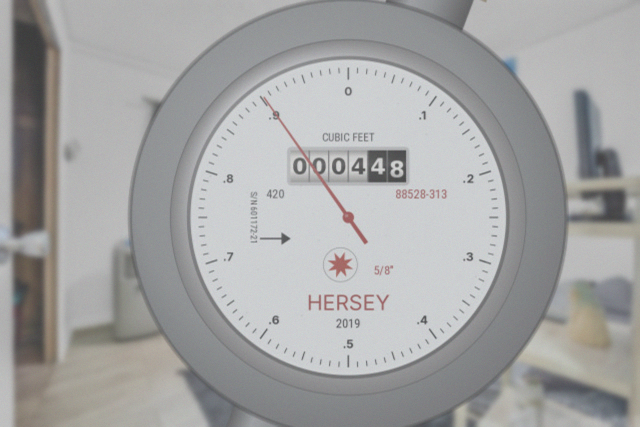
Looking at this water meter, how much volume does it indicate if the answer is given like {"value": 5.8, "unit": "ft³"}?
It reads {"value": 447.90, "unit": "ft³"}
